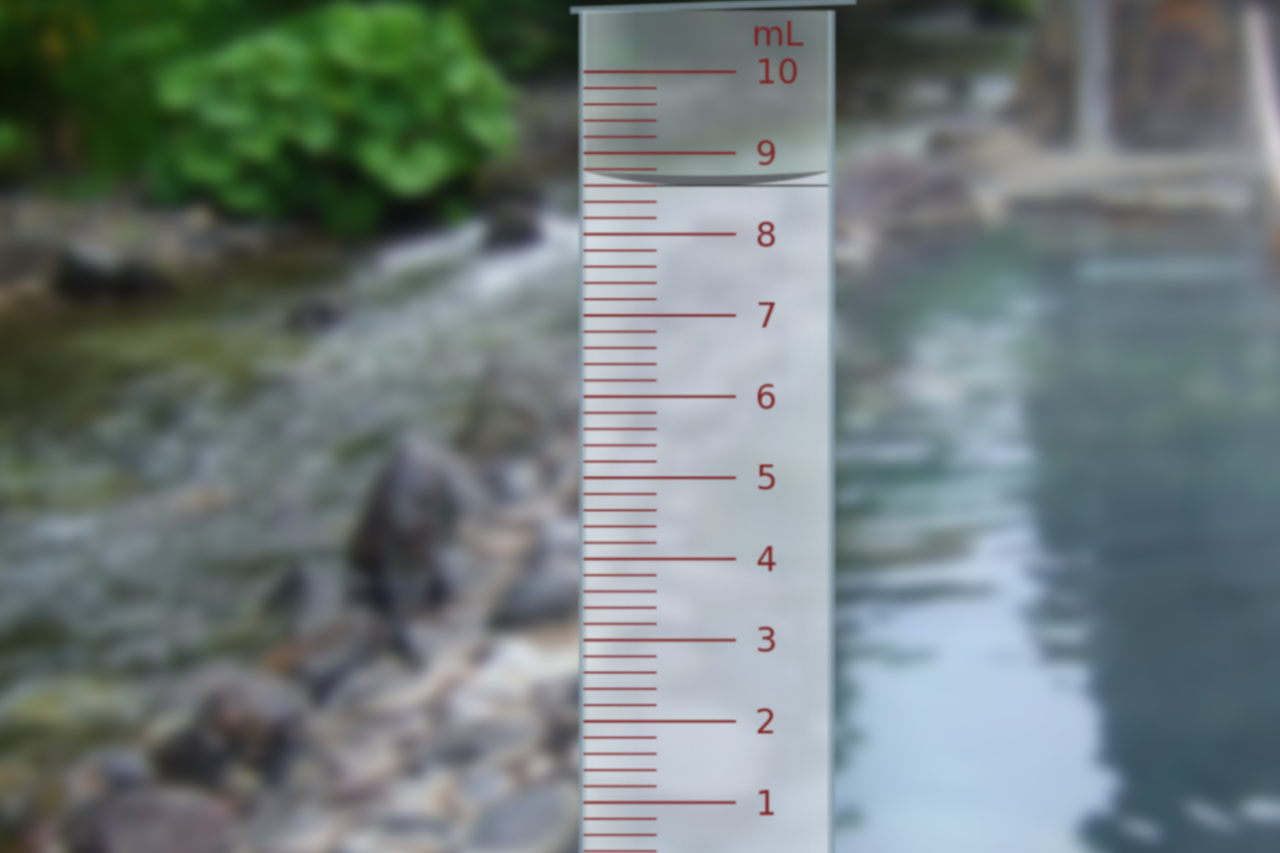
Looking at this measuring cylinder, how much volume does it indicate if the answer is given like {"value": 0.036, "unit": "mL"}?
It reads {"value": 8.6, "unit": "mL"}
